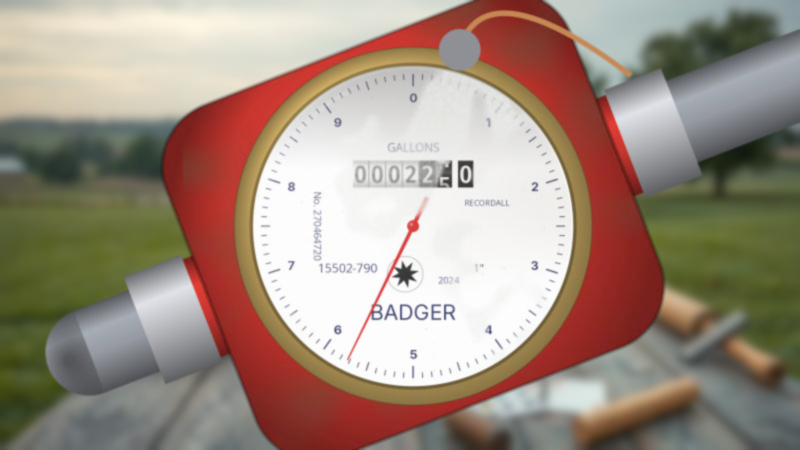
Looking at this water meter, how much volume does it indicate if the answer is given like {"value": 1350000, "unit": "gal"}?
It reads {"value": 2245.7, "unit": "gal"}
